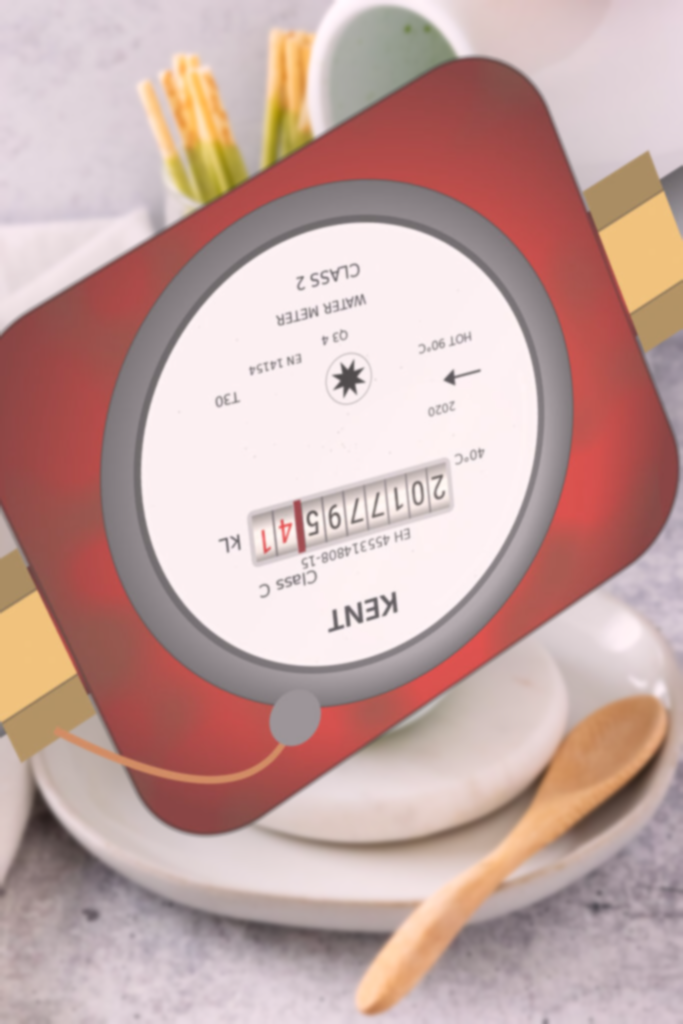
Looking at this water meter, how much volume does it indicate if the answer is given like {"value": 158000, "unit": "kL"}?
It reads {"value": 2017795.41, "unit": "kL"}
